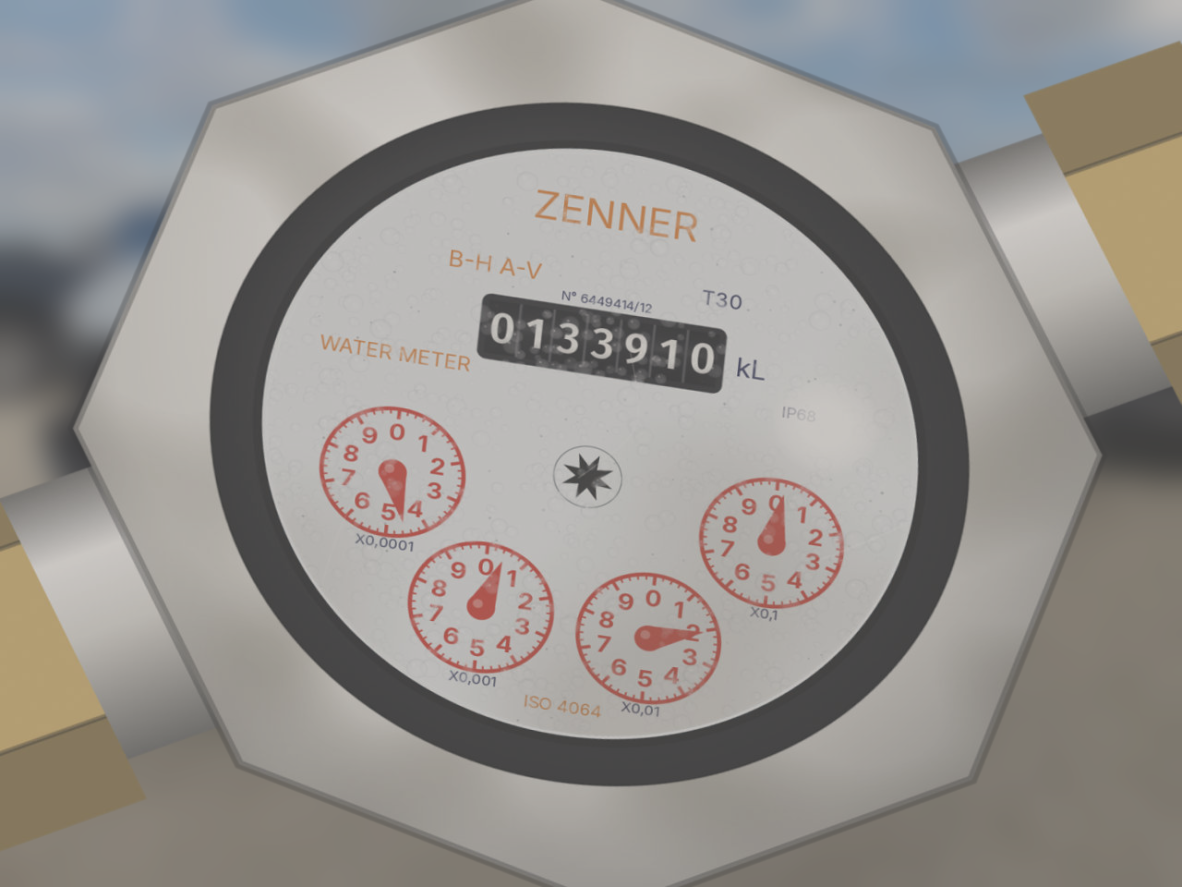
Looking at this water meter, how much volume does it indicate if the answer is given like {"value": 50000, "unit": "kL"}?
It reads {"value": 133910.0204, "unit": "kL"}
